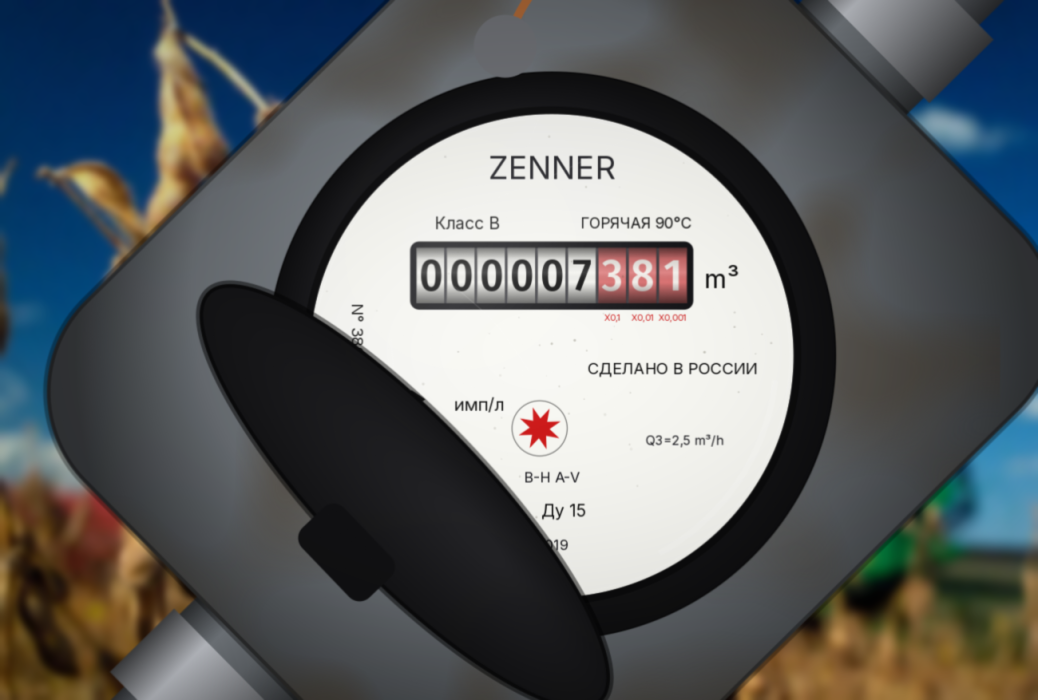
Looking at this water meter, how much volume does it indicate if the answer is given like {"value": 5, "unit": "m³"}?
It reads {"value": 7.381, "unit": "m³"}
